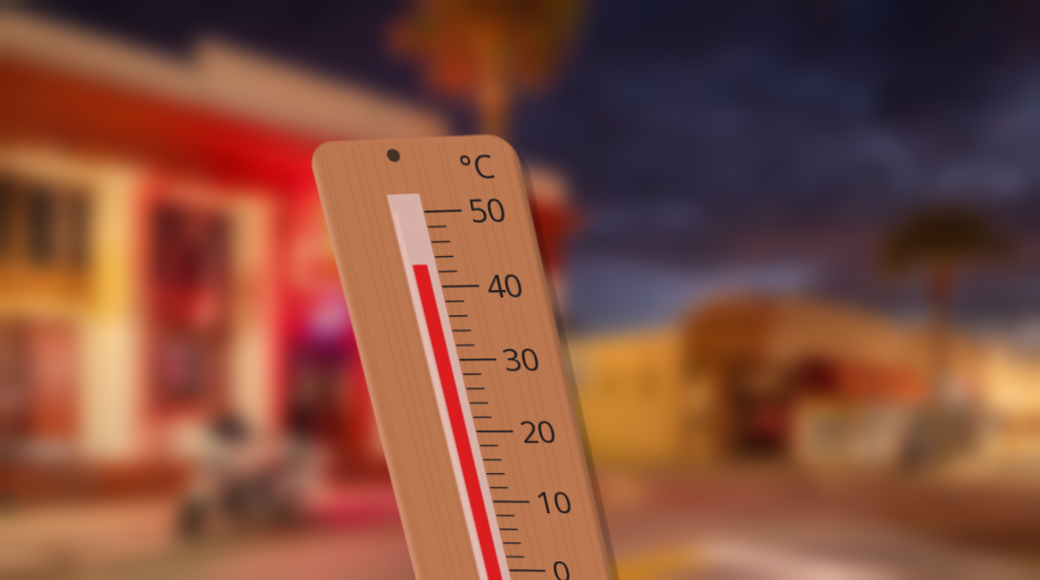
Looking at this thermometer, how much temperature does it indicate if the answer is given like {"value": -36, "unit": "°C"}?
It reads {"value": 43, "unit": "°C"}
